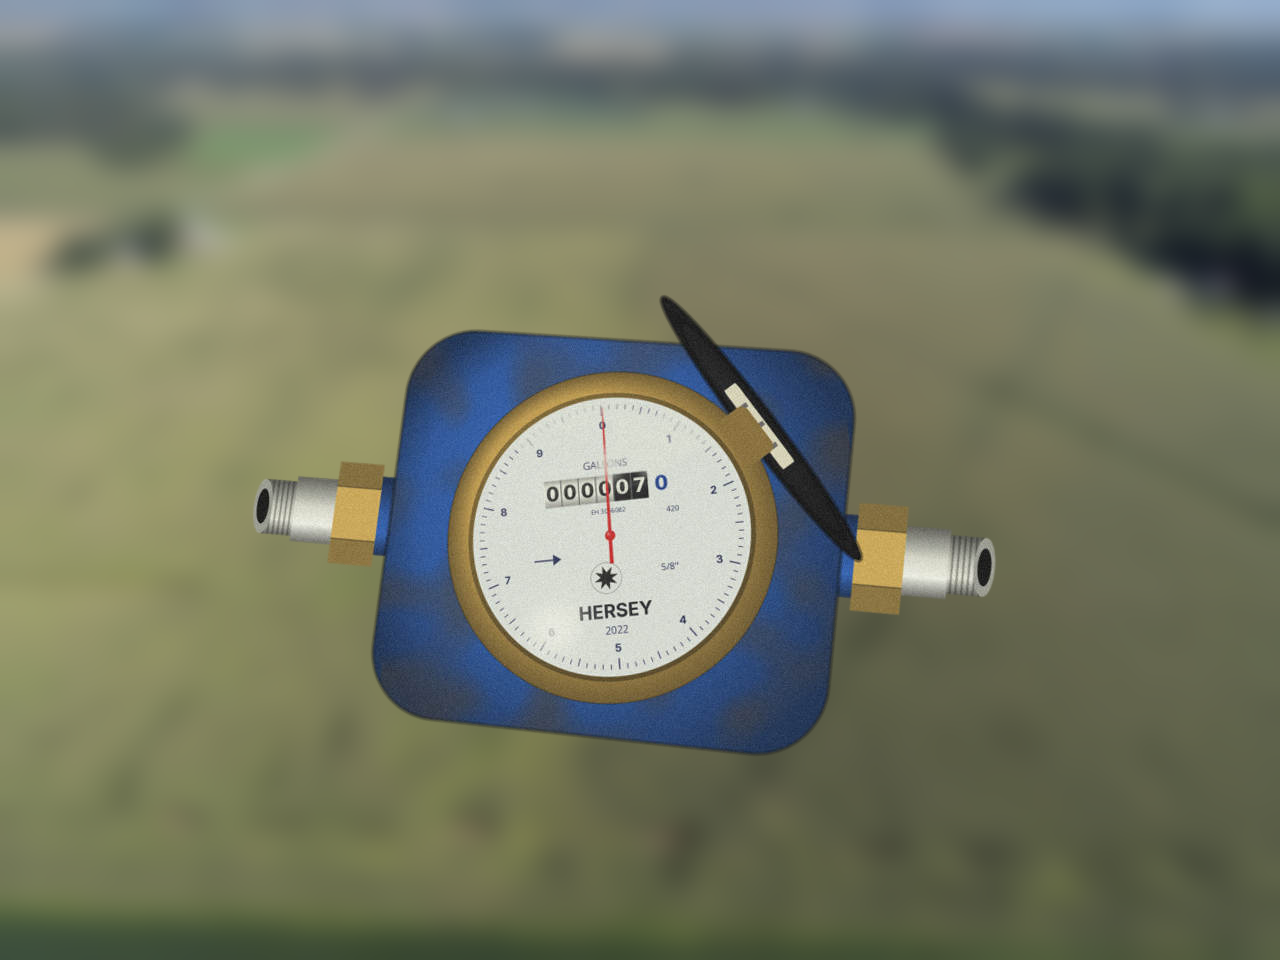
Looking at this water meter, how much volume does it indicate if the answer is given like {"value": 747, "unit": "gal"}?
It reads {"value": 70.0, "unit": "gal"}
